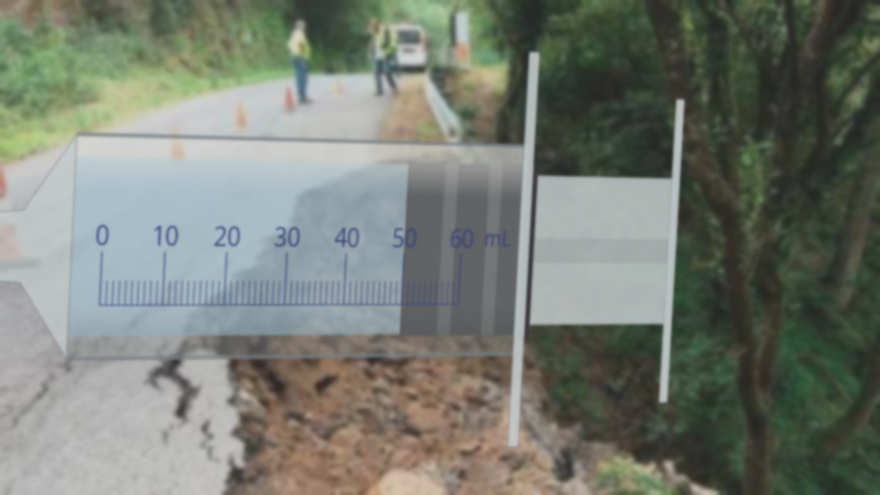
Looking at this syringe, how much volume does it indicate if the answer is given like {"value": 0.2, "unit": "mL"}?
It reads {"value": 50, "unit": "mL"}
